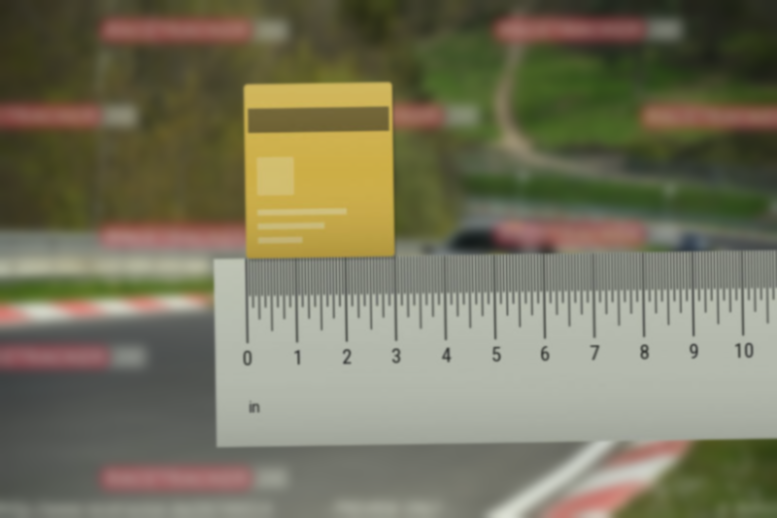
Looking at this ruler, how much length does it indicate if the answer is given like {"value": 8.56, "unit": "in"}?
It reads {"value": 3, "unit": "in"}
